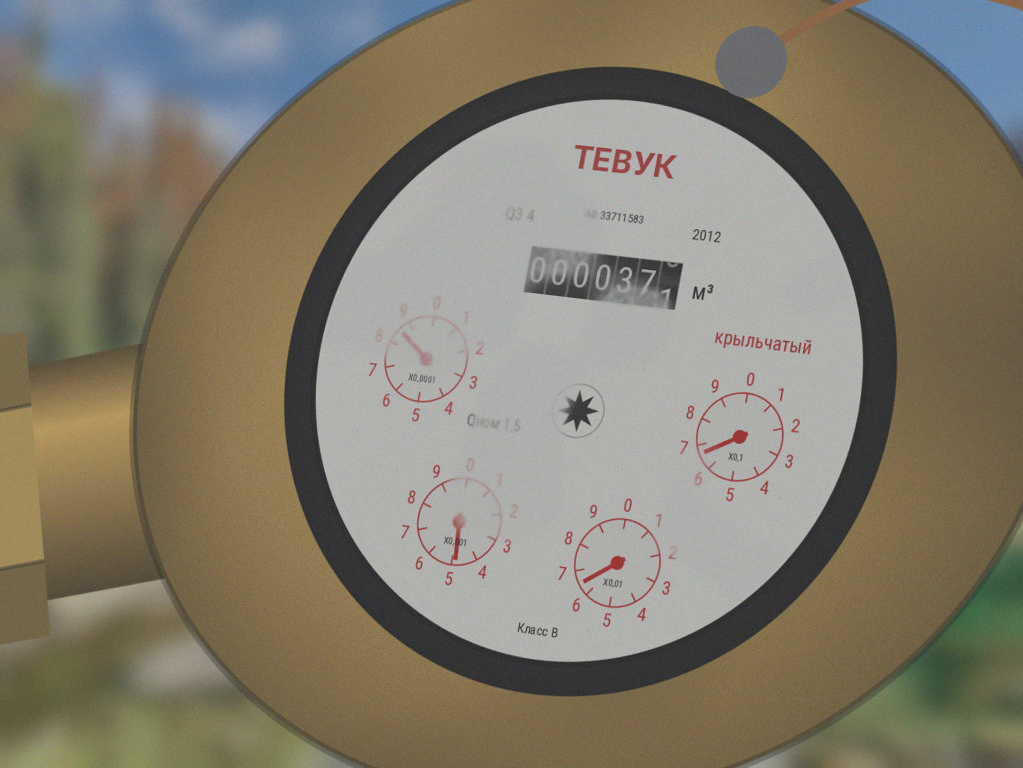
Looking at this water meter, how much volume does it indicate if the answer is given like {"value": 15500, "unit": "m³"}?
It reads {"value": 370.6648, "unit": "m³"}
